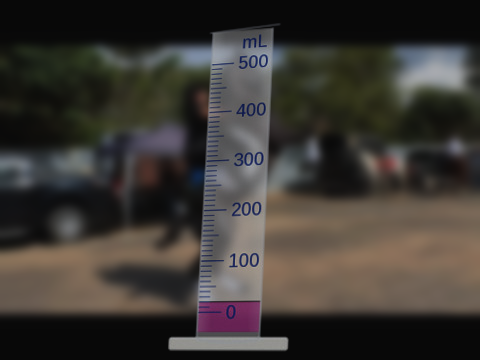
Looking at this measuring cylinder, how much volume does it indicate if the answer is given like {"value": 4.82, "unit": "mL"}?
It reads {"value": 20, "unit": "mL"}
